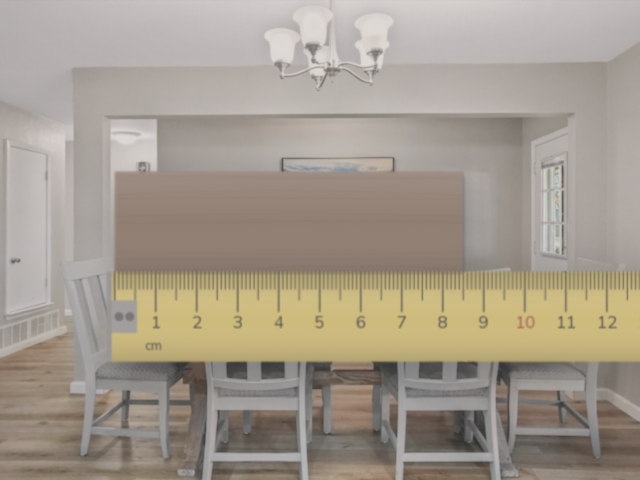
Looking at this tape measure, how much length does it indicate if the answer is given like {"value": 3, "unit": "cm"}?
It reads {"value": 8.5, "unit": "cm"}
